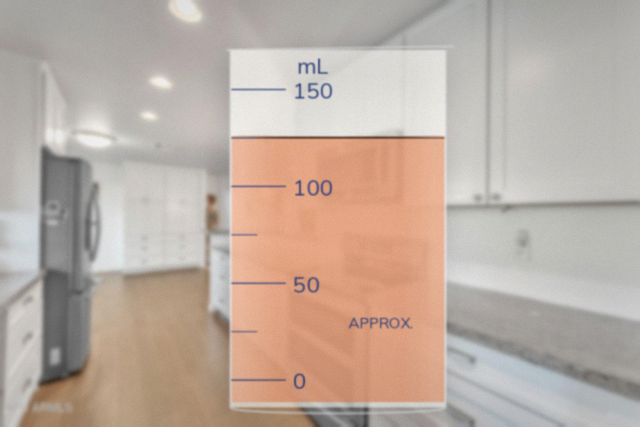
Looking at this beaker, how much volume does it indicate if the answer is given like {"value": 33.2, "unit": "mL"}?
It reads {"value": 125, "unit": "mL"}
